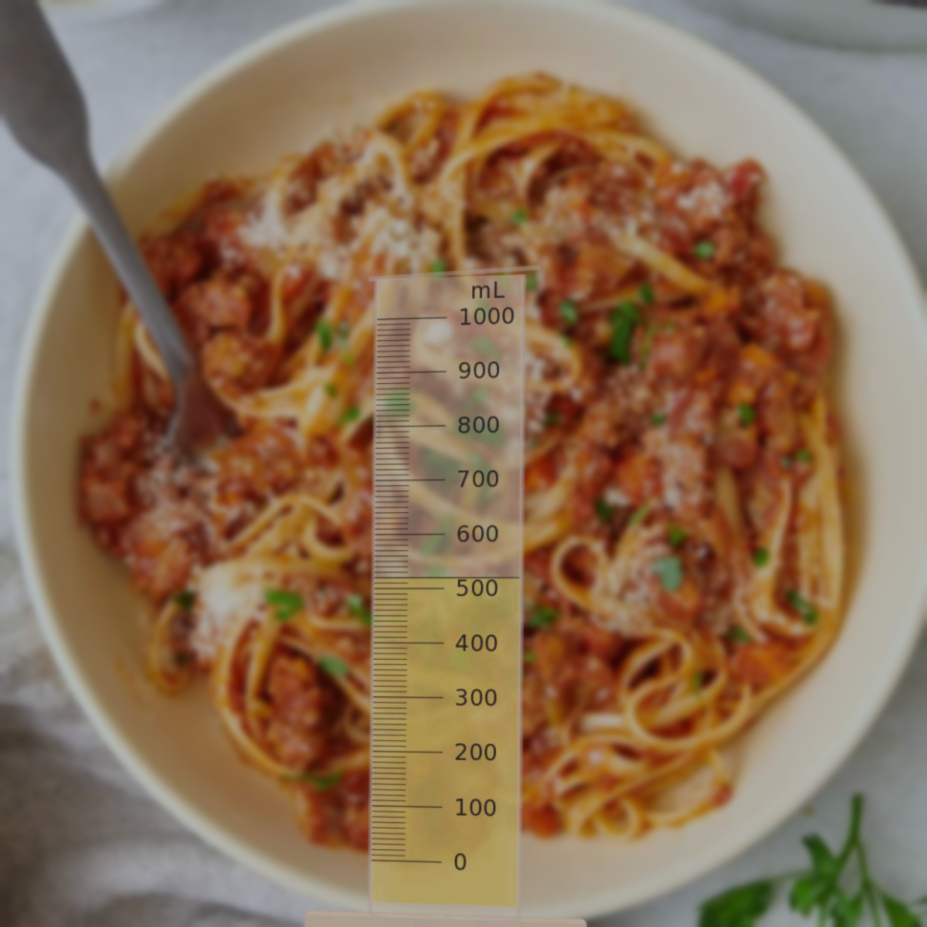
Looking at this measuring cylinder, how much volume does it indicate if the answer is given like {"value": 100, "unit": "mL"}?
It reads {"value": 520, "unit": "mL"}
